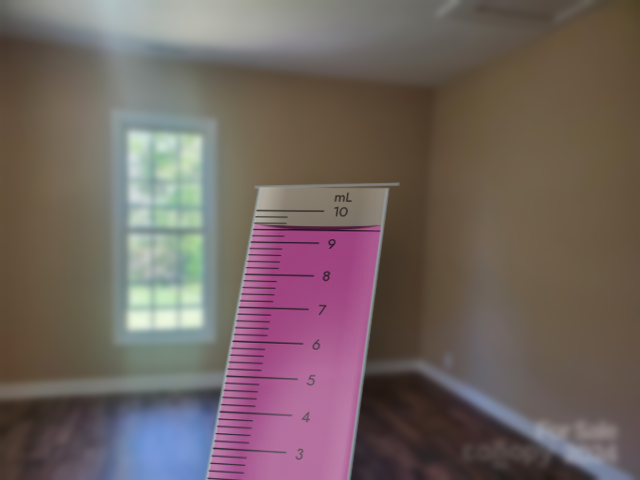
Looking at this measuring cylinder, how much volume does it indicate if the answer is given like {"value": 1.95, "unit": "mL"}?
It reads {"value": 9.4, "unit": "mL"}
